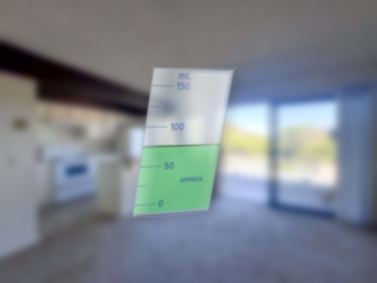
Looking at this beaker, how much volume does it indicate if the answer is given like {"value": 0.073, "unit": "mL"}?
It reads {"value": 75, "unit": "mL"}
